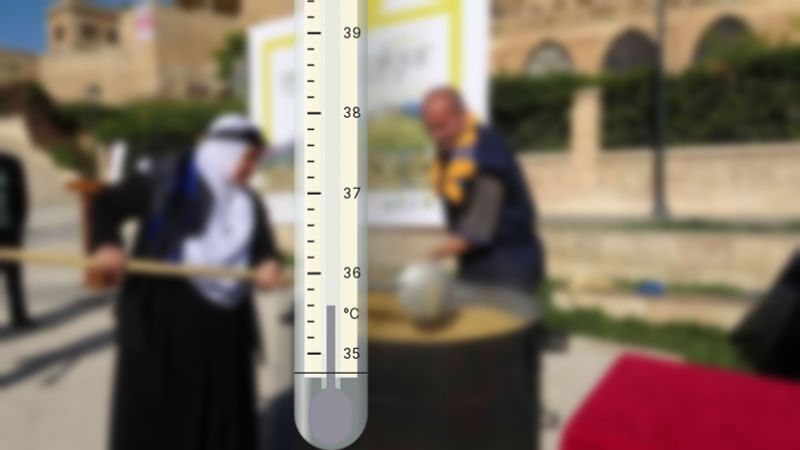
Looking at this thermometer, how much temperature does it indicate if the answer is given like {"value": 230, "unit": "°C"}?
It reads {"value": 35.6, "unit": "°C"}
